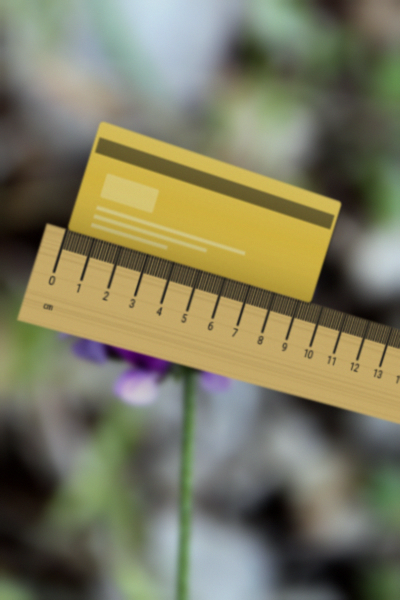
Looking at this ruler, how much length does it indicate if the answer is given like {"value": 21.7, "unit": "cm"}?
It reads {"value": 9.5, "unit": "cm"}
